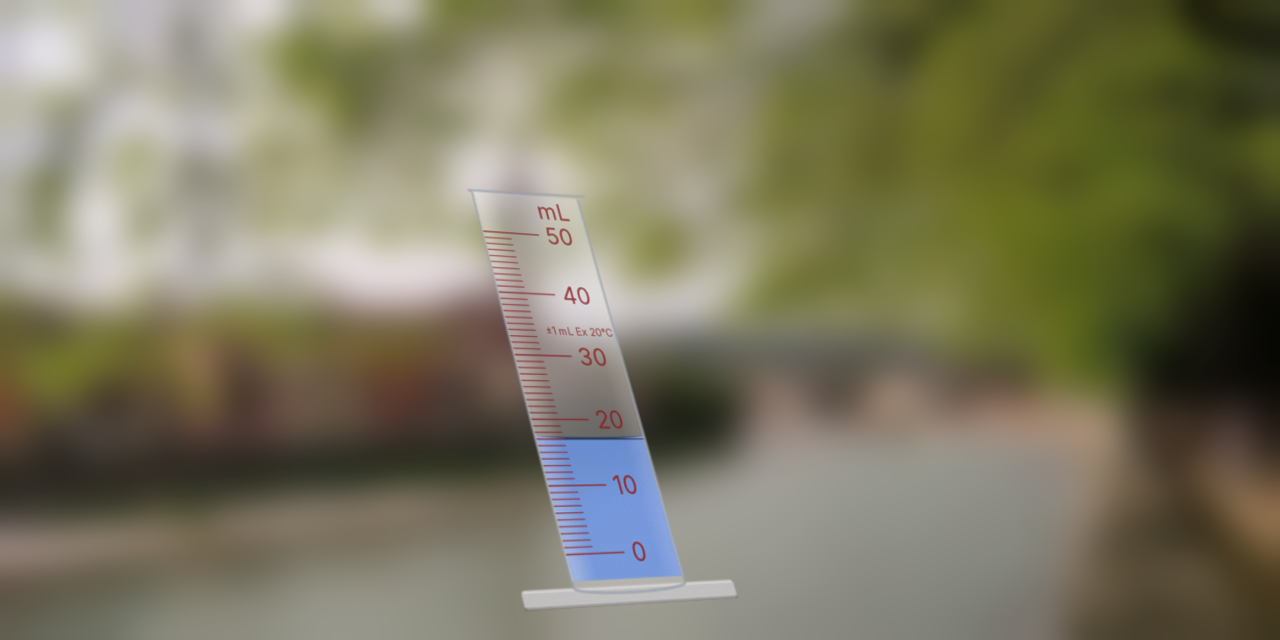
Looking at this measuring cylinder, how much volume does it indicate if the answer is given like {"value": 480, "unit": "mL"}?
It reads {"value": 17, "unit": "mL"}
